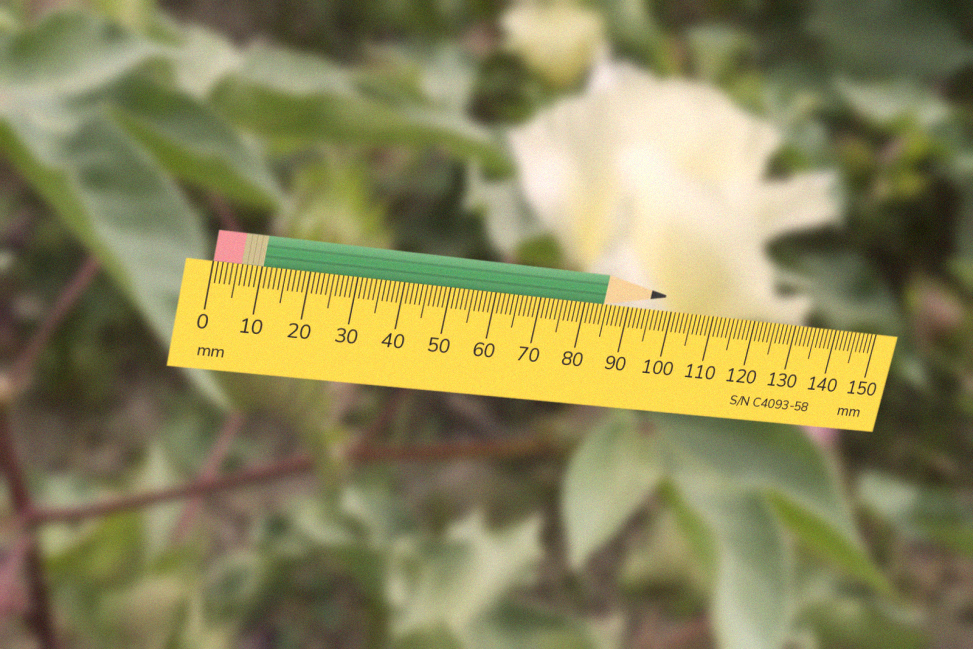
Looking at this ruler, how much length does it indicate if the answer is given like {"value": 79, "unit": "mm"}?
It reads {"value": 98, "unit": "mm"}
